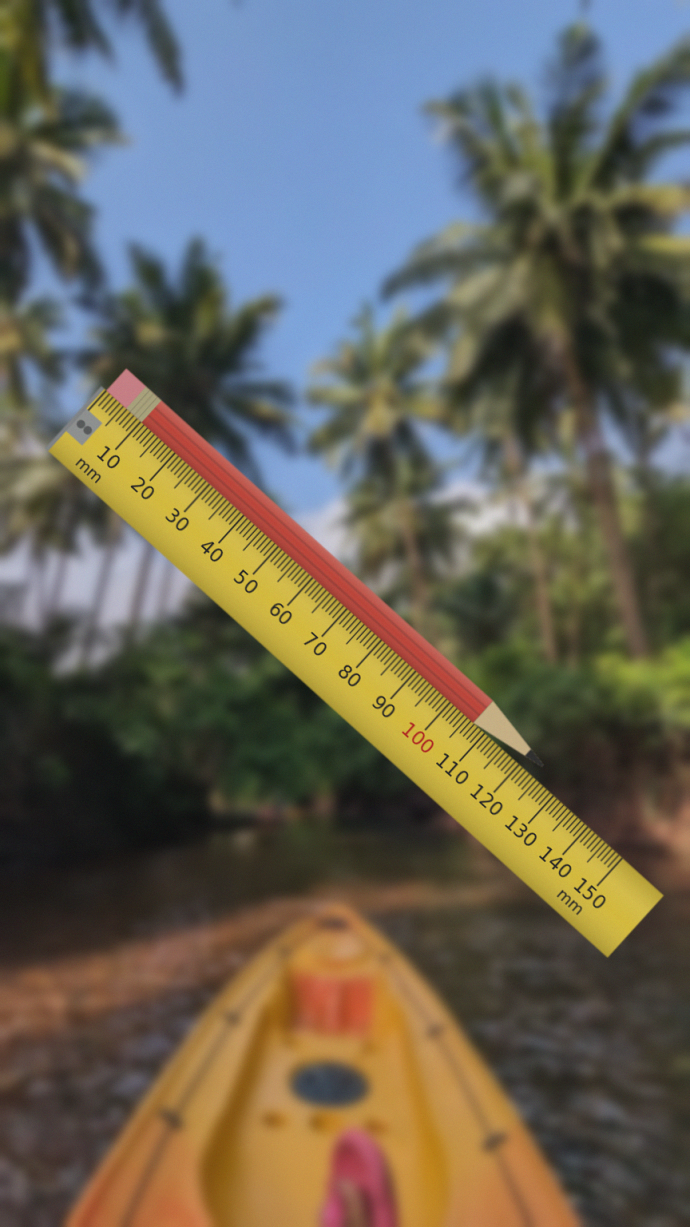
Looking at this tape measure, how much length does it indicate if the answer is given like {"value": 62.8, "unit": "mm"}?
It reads {"value": 124, "unit": "mm"}
